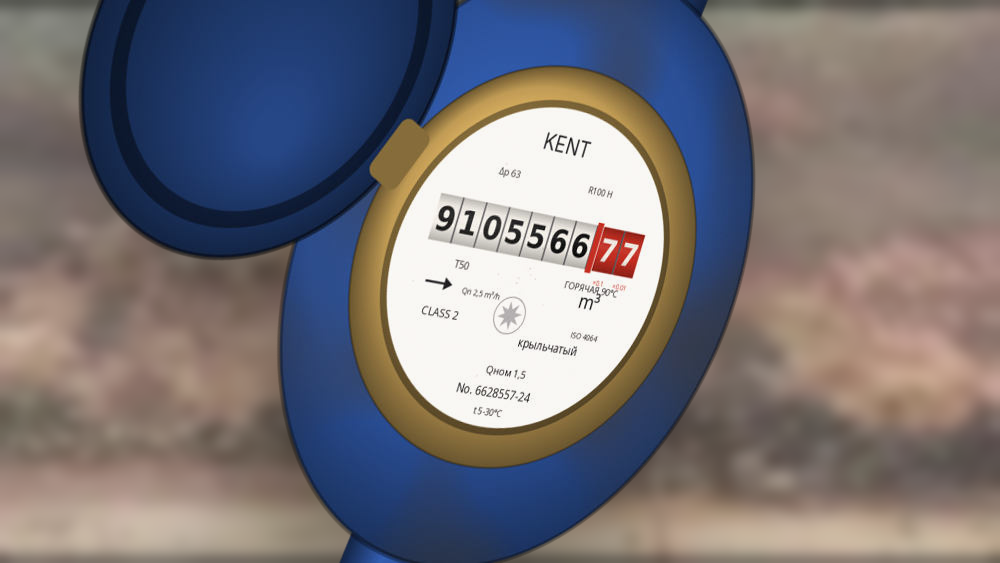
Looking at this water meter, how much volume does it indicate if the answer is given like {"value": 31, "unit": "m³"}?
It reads {"value": 9105566.77, "unit": "m³"}
